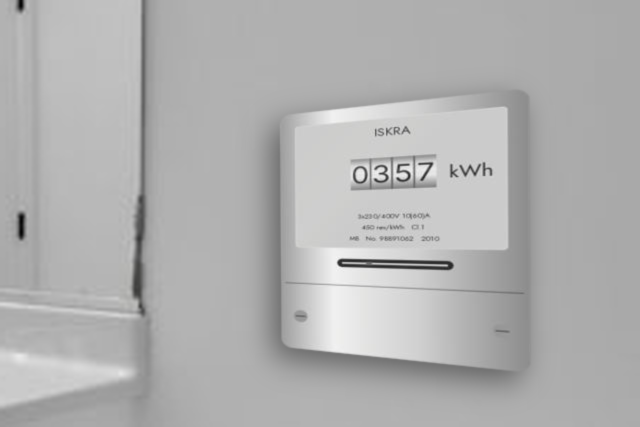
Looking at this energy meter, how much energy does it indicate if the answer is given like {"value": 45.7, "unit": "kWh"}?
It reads {"value": 357, "unit": "kWh"}
